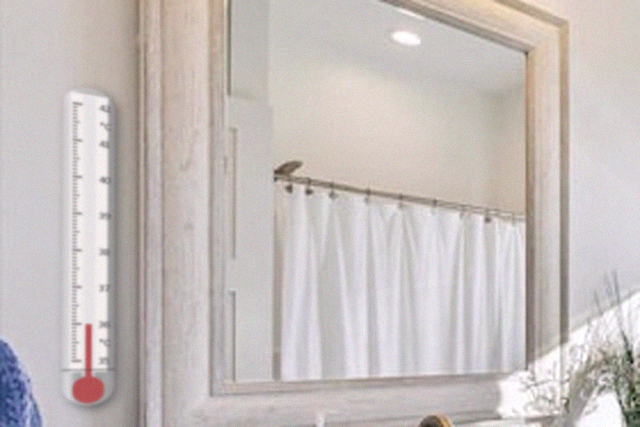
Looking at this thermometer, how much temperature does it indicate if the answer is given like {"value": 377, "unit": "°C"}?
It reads {"value": 36, "unit": "°C"}
